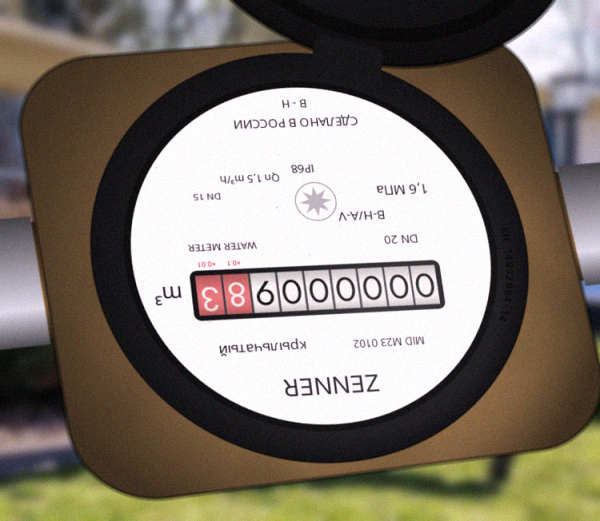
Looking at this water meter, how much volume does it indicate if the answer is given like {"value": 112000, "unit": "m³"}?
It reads {"value": 9.83, "unit": "m³"}
